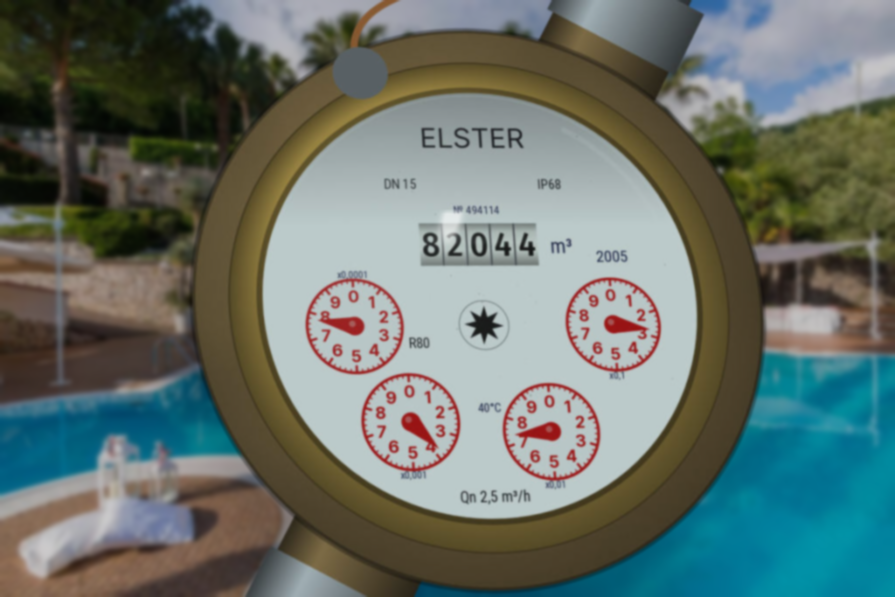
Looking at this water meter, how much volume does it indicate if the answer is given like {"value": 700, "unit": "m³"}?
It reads {"value": 82044.2737, "unit": "m³"}
